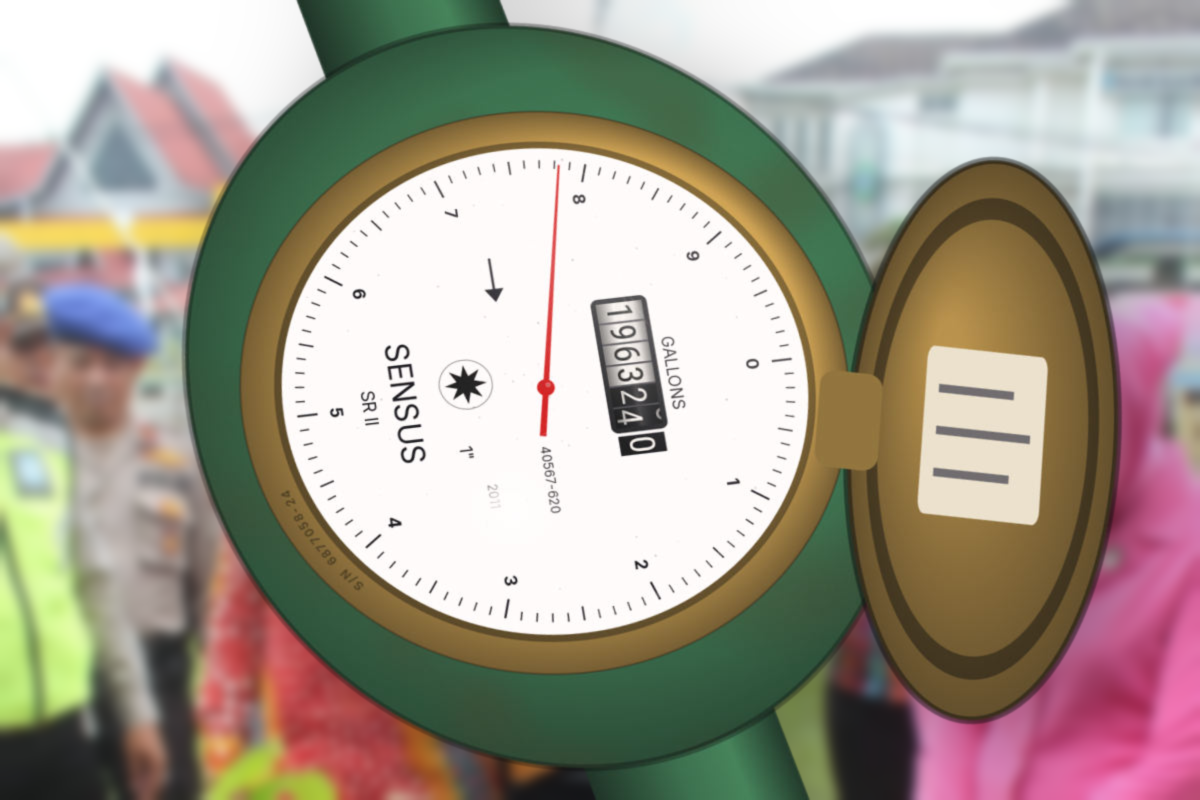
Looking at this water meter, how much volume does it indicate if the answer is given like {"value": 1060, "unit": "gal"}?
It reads {"value": 1963237.8, "unit": "gal"}
